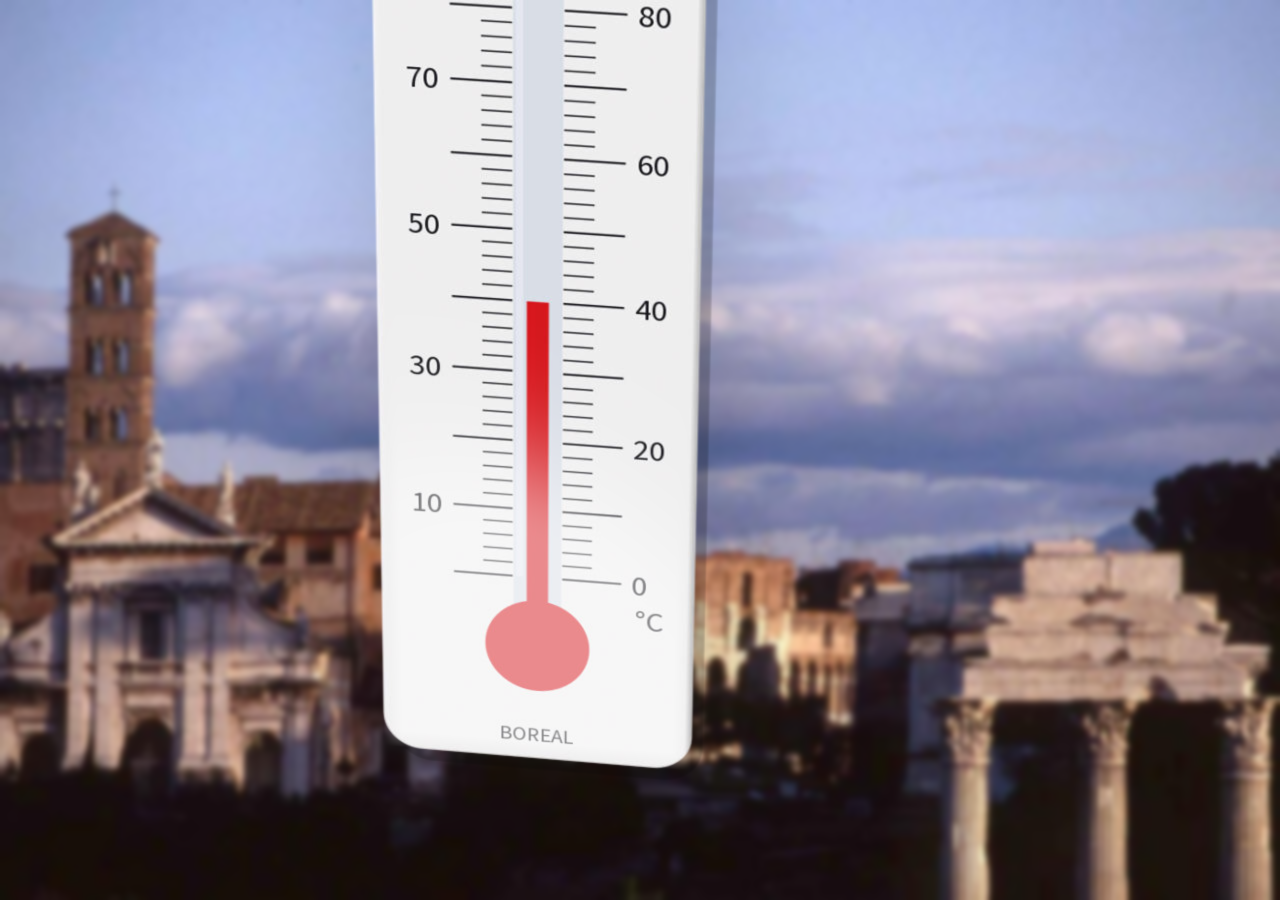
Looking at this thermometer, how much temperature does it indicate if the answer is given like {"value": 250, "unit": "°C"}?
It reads {"value": 40, "unit": "°C"}
